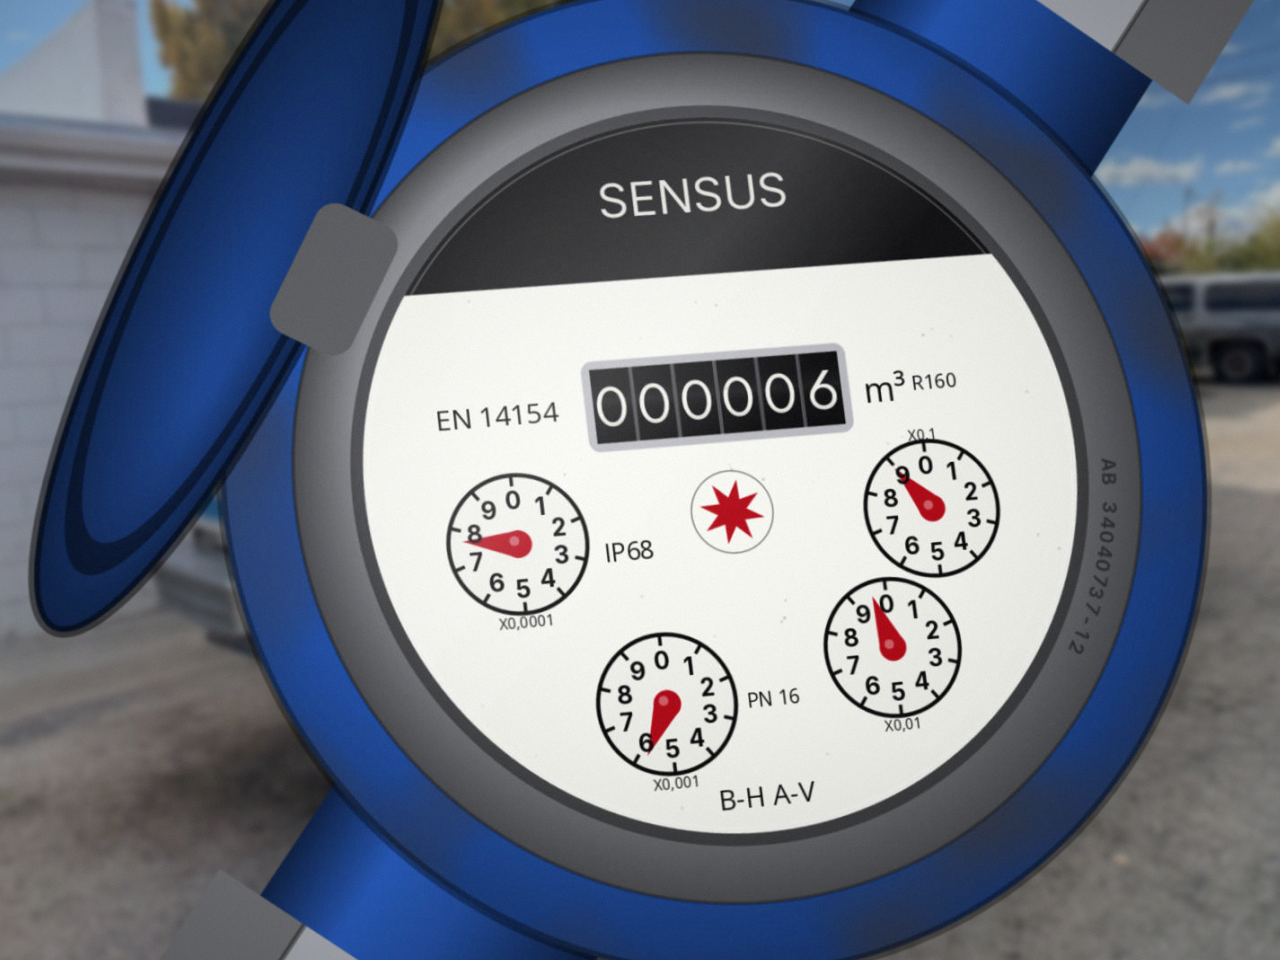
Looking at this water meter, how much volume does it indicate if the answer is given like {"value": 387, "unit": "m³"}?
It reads {"value": 6.8957, "unit": "m³"}
